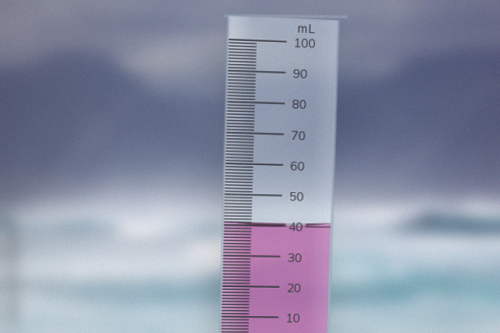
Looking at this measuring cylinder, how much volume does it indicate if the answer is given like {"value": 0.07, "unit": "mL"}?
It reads {"value": 40, "unit": "mL"}
